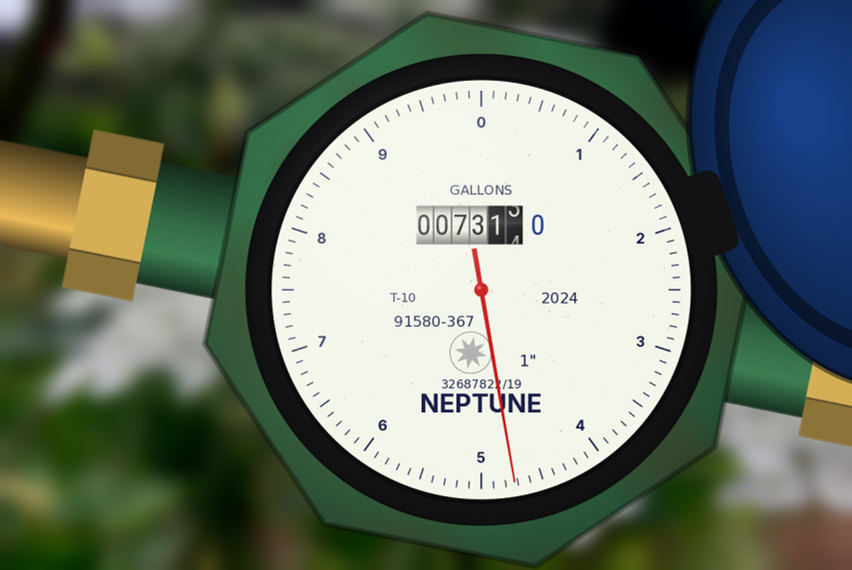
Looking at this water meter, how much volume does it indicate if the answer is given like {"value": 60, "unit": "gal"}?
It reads {"value": 73134.7, "unit": "gal"}
